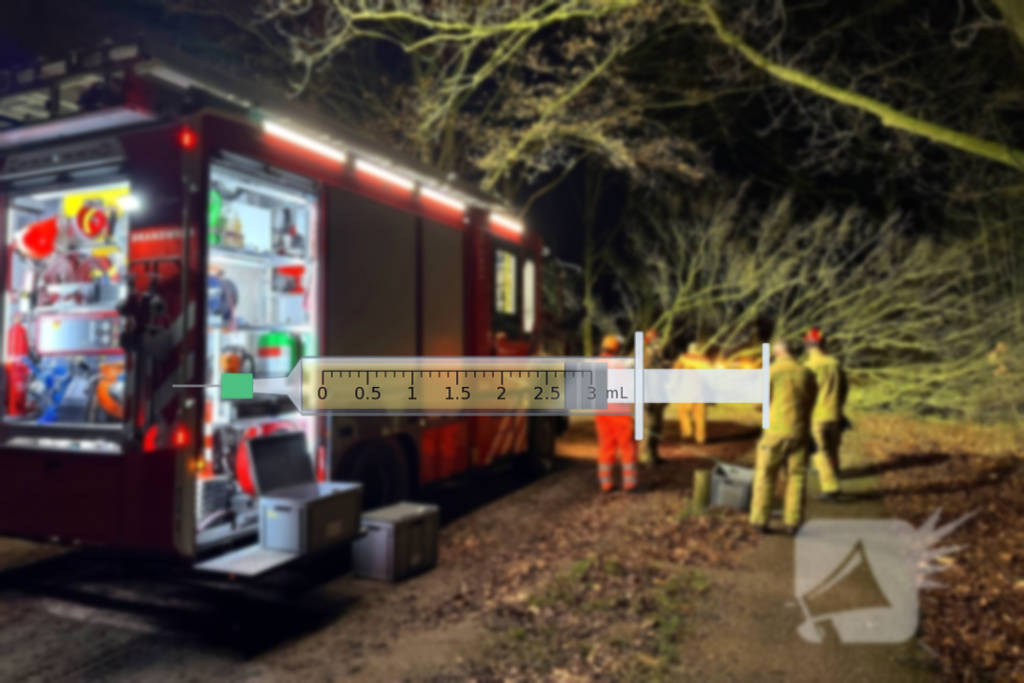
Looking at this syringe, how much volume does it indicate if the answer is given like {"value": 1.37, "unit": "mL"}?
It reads {"value": 2.7, "unit": "mL"}
